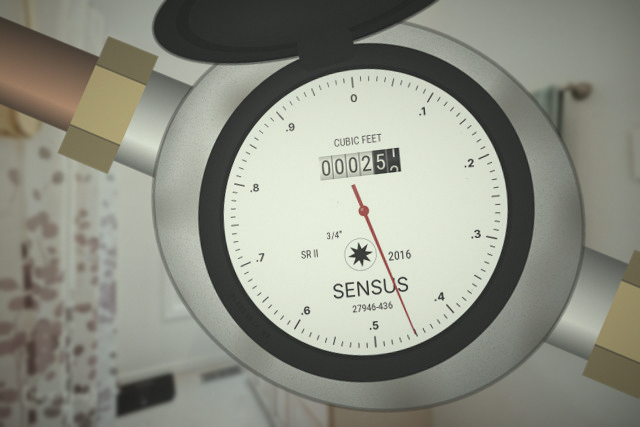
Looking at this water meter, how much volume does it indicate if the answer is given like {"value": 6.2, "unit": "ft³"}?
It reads {"value": 251.45, "unit": "ft³"}
